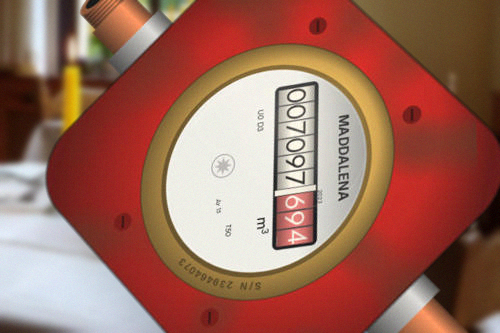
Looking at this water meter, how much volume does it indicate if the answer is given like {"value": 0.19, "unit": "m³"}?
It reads {"value": 7097.694, "unit": "m³"}
